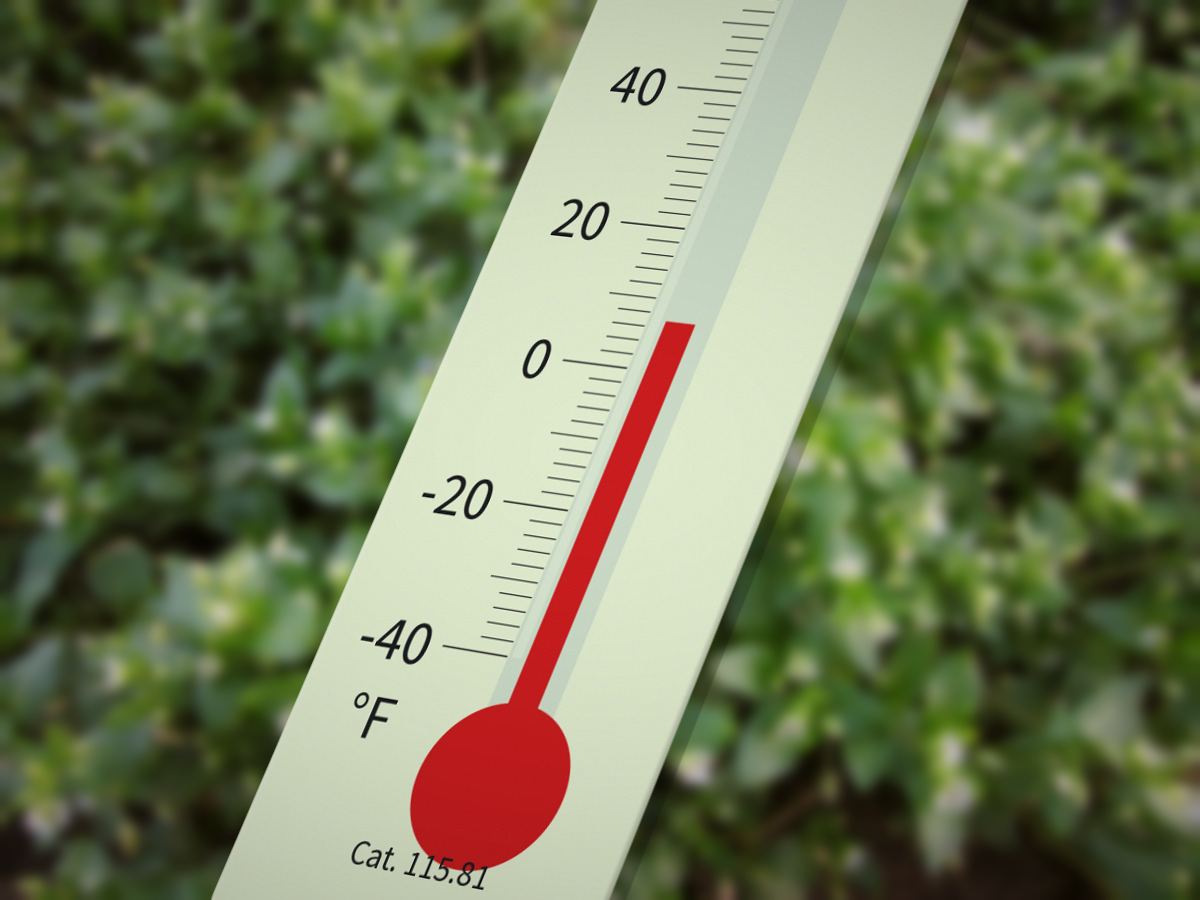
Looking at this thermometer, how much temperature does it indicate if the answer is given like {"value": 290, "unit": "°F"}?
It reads {"value": 7, "unit": "°F"}
